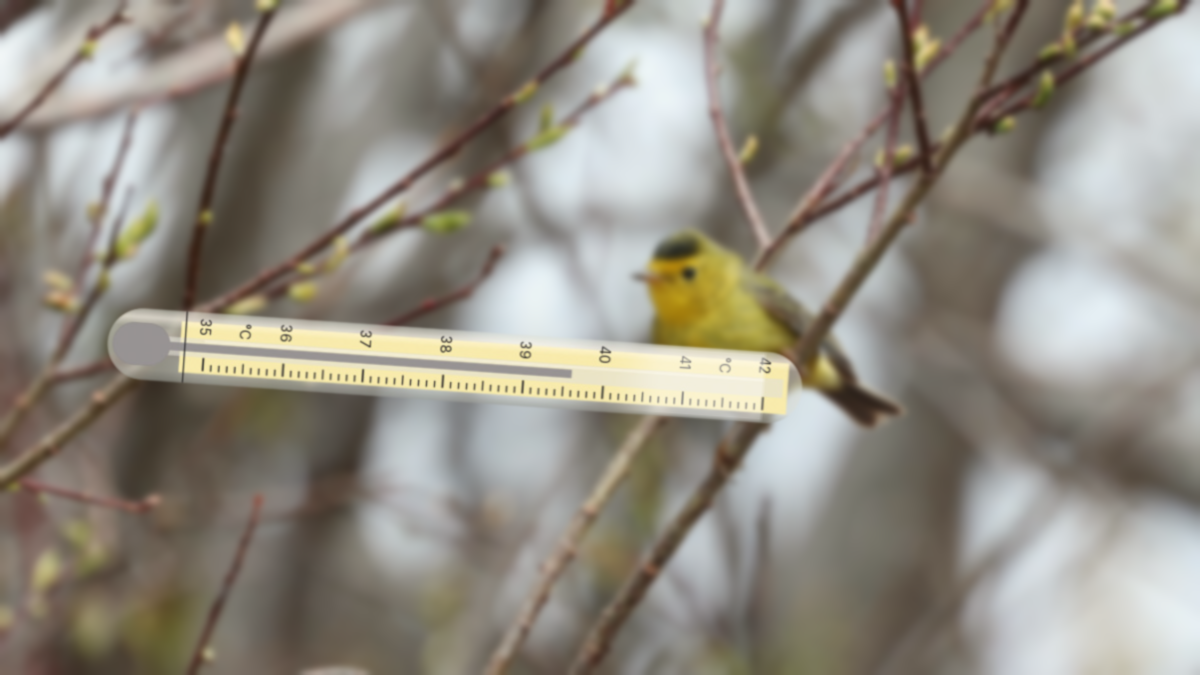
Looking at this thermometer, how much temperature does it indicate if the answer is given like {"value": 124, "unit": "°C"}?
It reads {"value": 39.6, "unit": "°C"}
